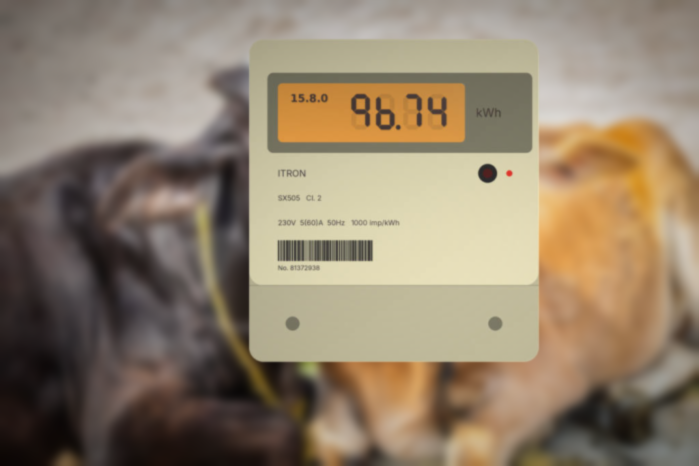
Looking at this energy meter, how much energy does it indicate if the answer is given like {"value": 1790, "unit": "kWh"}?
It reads {"value": 96.74, "unit": "kWh"}
